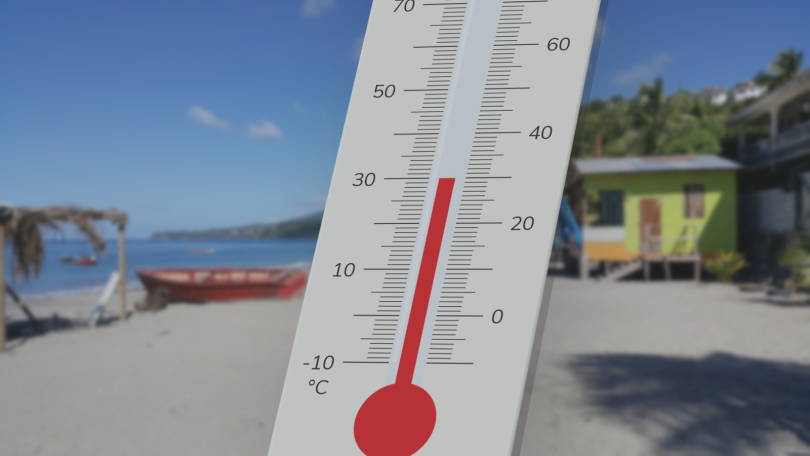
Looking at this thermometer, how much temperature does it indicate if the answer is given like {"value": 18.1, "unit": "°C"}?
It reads {"value": 30, "unit": "°C"}
